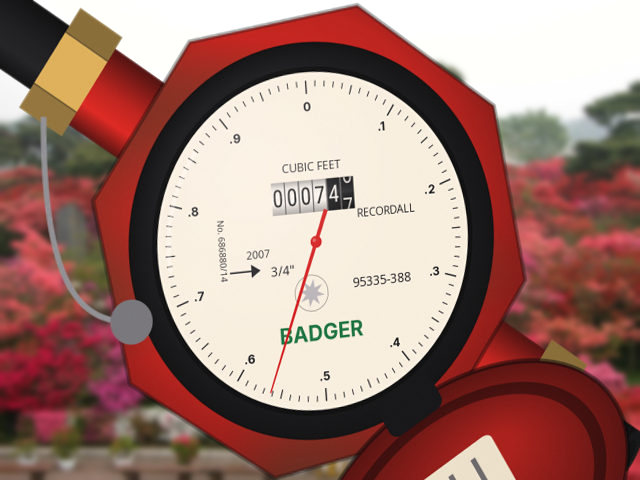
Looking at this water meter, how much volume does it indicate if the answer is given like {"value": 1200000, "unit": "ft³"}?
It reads {"value": 746.56, "unit": "ft³"}
